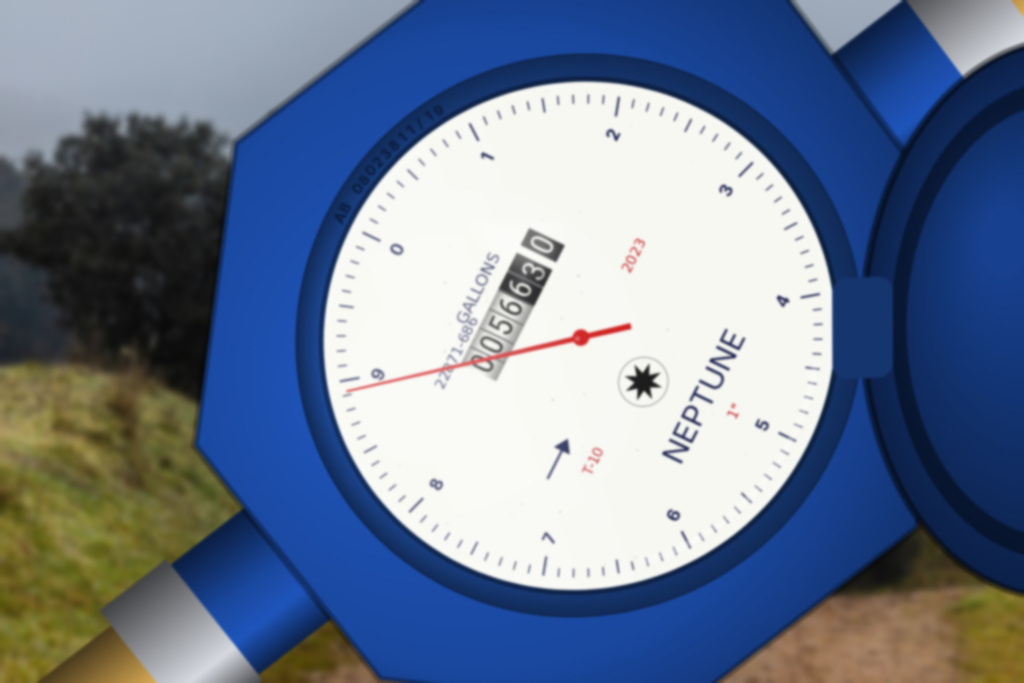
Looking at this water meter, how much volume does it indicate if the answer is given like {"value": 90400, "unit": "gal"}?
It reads {"value": 56628.9, "unit": "gal"}
